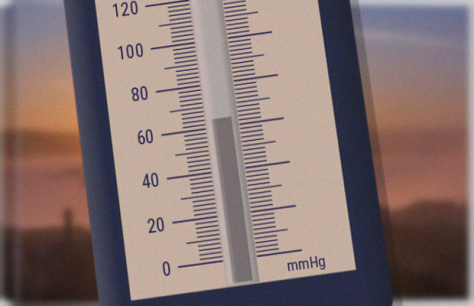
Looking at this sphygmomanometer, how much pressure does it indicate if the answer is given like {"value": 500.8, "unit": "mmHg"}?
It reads {"value": 64, "unit": "mmHg"}
